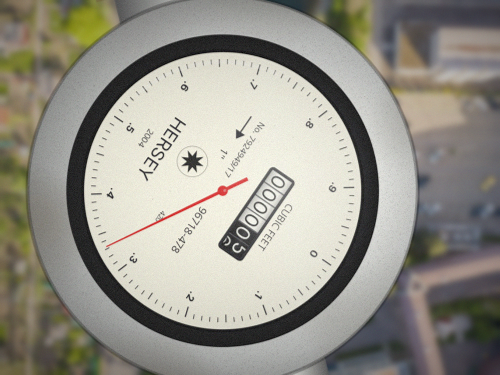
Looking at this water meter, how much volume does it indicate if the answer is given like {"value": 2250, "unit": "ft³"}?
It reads {"value": 5.33, "unit": "ft³"}
